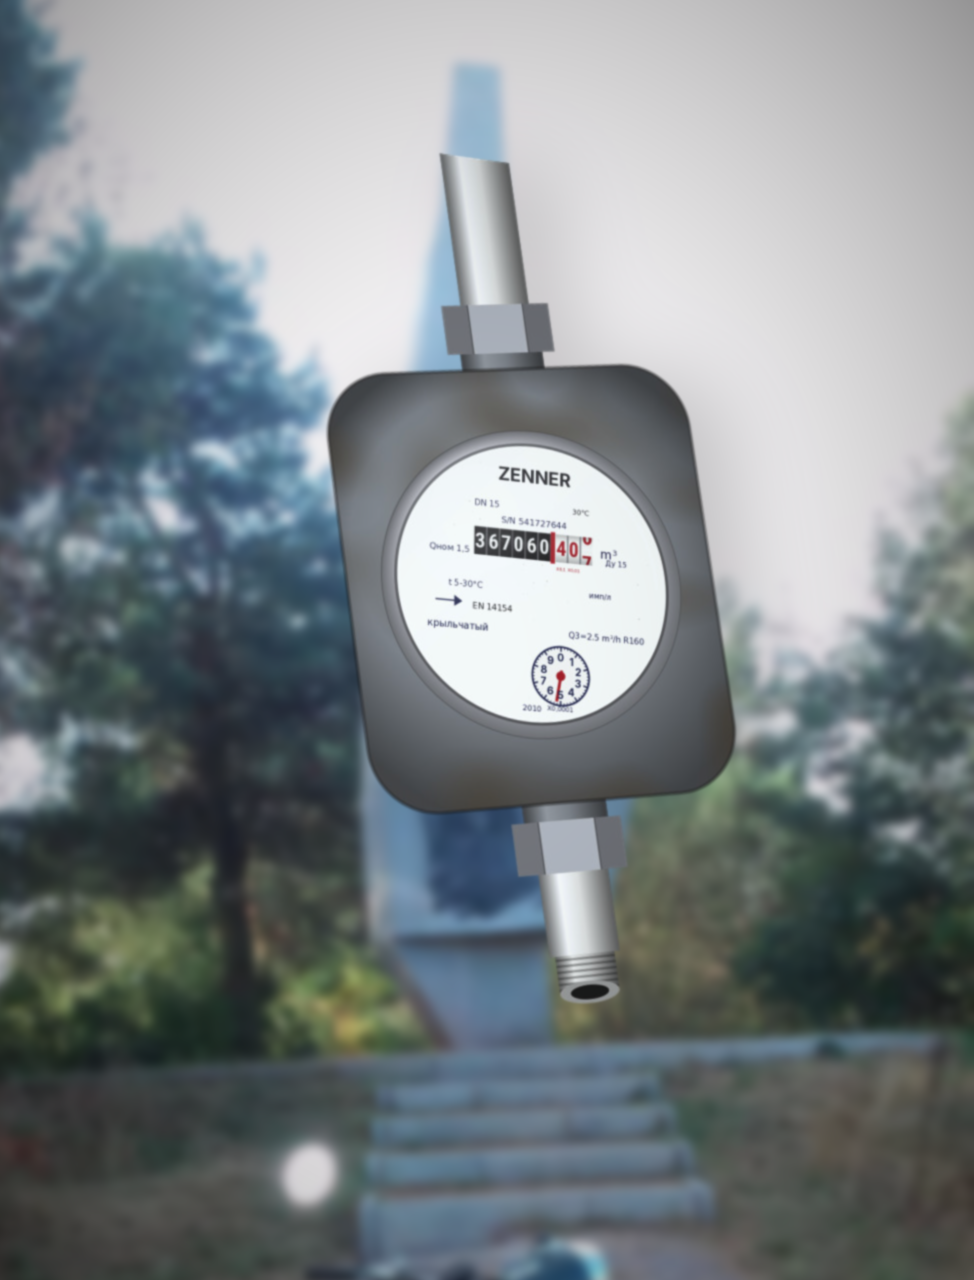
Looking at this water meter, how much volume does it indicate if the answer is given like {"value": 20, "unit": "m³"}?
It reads {"value": 367060.4065, "unit": "m³"}
